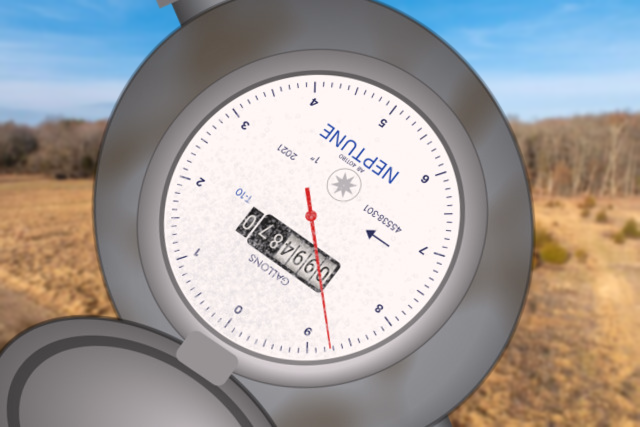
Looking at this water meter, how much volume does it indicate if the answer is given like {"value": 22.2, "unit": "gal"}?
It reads {"value": 994868.7, "unit": "gal"}
